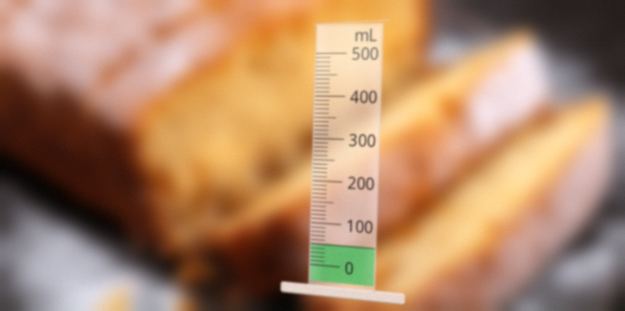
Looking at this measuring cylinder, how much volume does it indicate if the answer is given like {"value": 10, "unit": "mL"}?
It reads {"value": 50, "unit": "mL"}
